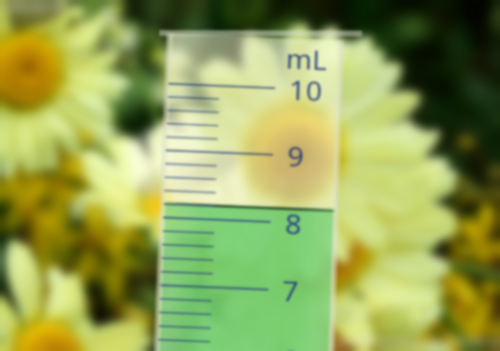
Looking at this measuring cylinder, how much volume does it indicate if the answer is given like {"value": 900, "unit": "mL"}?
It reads {"value": 8.2, "unit": "mL"}
